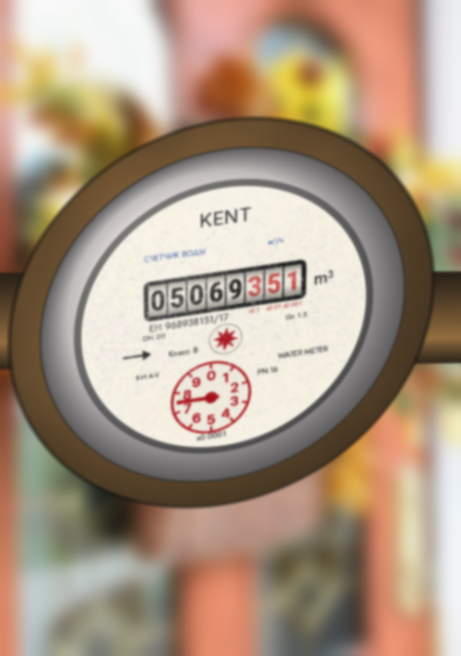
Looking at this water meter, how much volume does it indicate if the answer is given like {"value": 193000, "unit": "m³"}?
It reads {"value": 5069.3517, "unit": "m³"}
